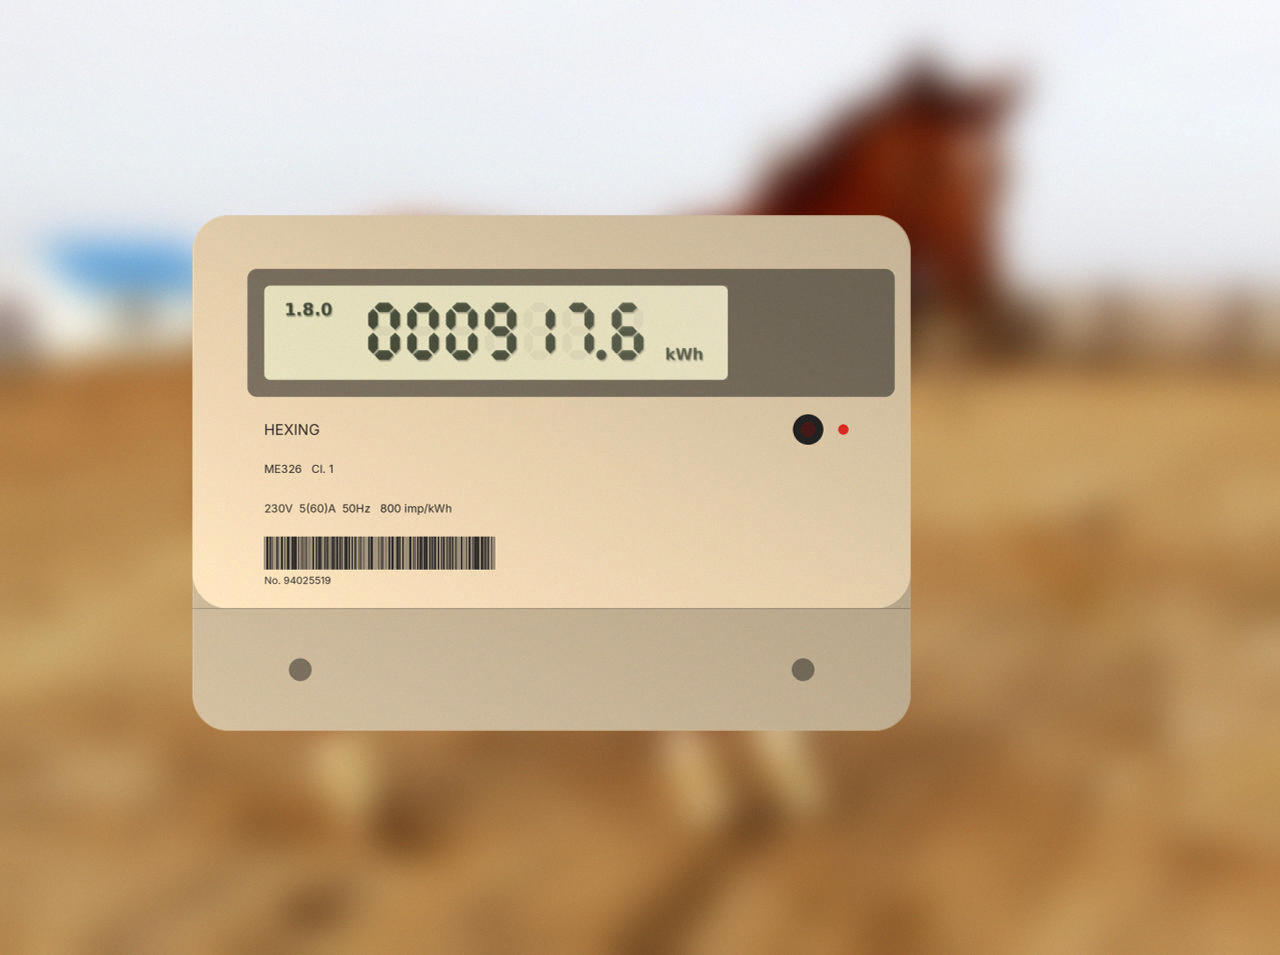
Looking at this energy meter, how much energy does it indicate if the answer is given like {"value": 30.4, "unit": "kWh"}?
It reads {"value": 917.6, "unit": "kWh"}
